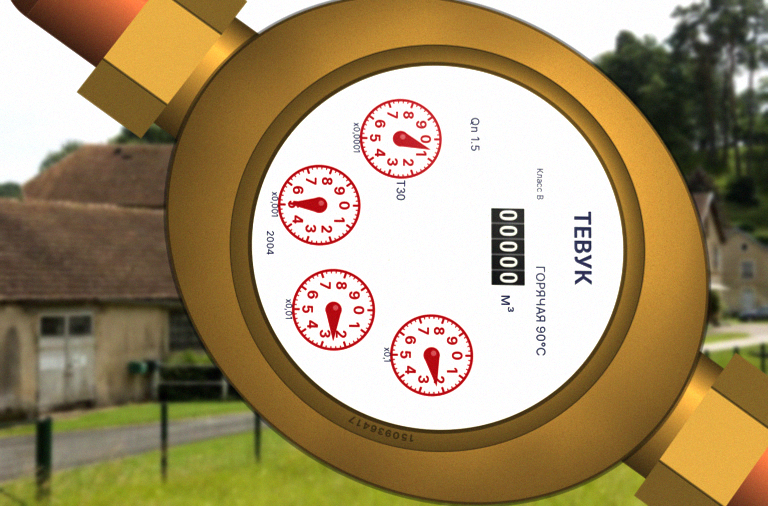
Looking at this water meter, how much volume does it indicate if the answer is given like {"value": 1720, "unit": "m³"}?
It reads {"value": 0.2250, "unit": "m³"}
